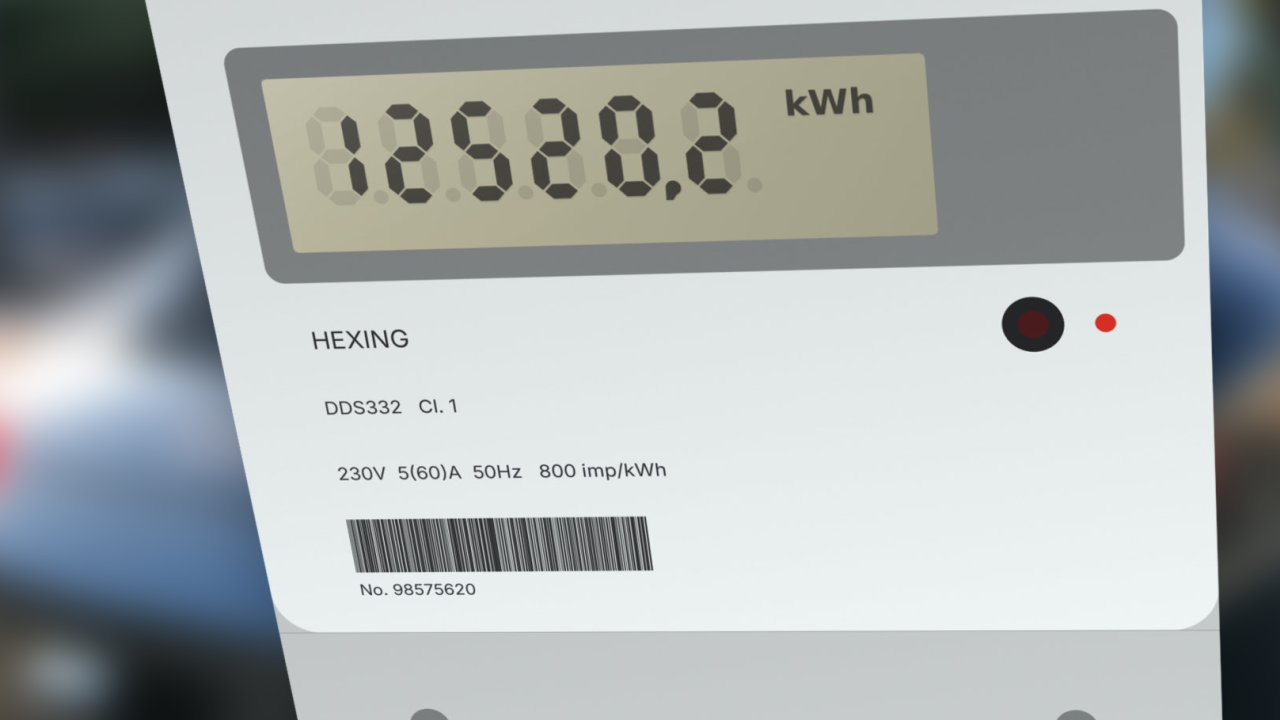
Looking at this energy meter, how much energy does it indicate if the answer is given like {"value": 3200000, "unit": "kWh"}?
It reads {"value": 12520.2, "unit": "kWh"}
